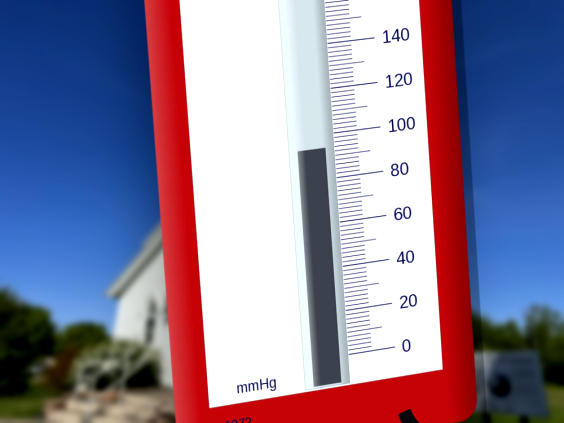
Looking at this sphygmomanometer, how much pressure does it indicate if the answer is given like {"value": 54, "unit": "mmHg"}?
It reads {"value": 94, "unit": "mmHg"}
